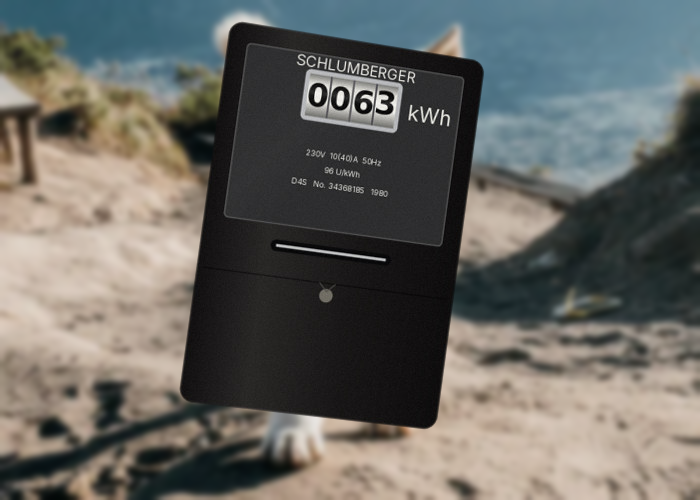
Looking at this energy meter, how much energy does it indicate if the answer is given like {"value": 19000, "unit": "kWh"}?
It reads {"value": 63, "unit": "kWh"}
